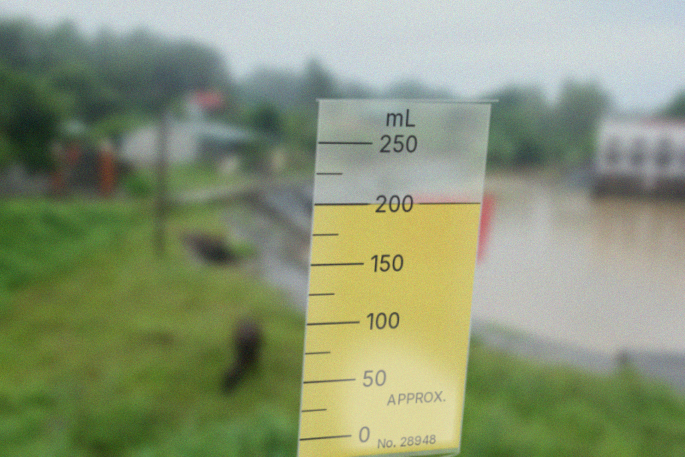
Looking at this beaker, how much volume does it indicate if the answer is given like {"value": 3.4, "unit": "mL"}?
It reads {"value": 200, "unit": "mL"}
